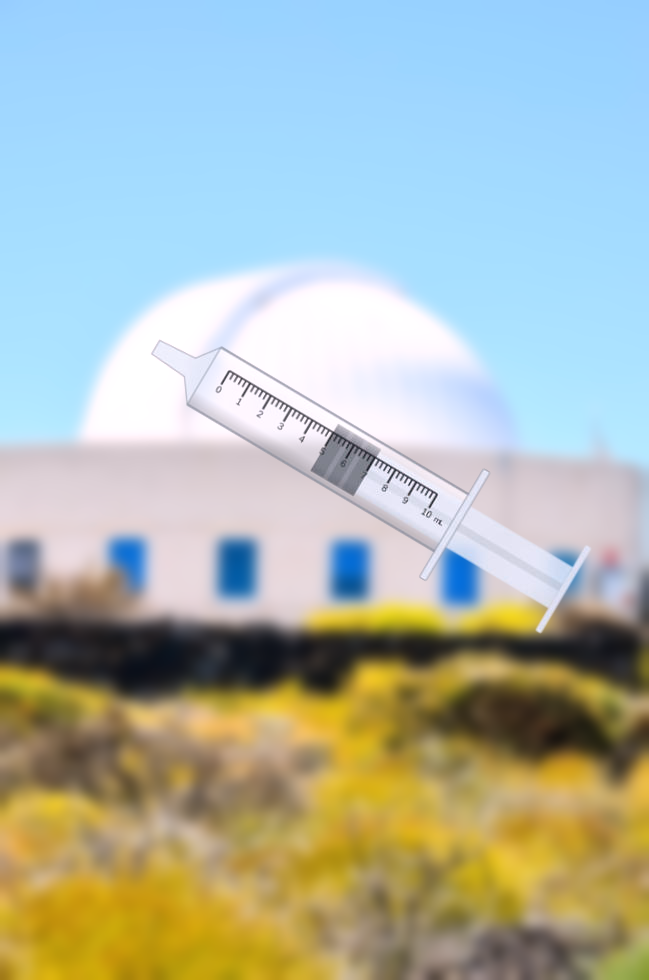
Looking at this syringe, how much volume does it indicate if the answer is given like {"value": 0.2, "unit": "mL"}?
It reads {"value": 5, "unit": "mL"}
